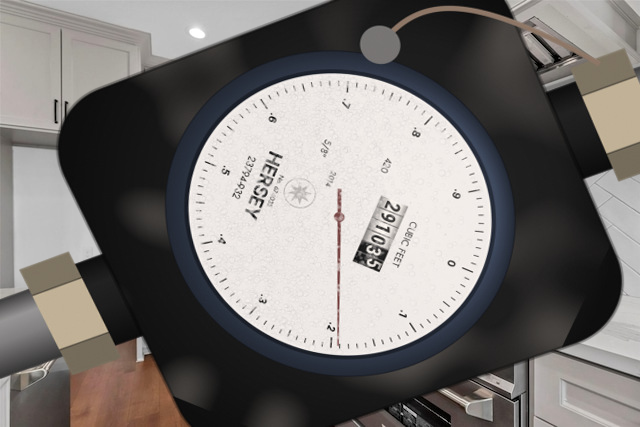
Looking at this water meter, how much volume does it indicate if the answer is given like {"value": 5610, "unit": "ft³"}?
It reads {"value": 291035.19, "unit": "ft³"}
